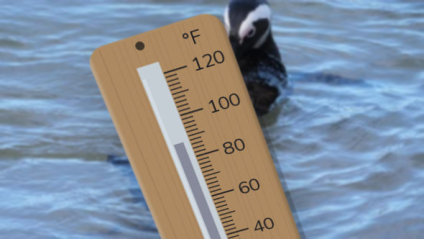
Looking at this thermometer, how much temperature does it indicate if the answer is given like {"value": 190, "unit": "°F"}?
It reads {"value": 88, "unit": "°F"}
